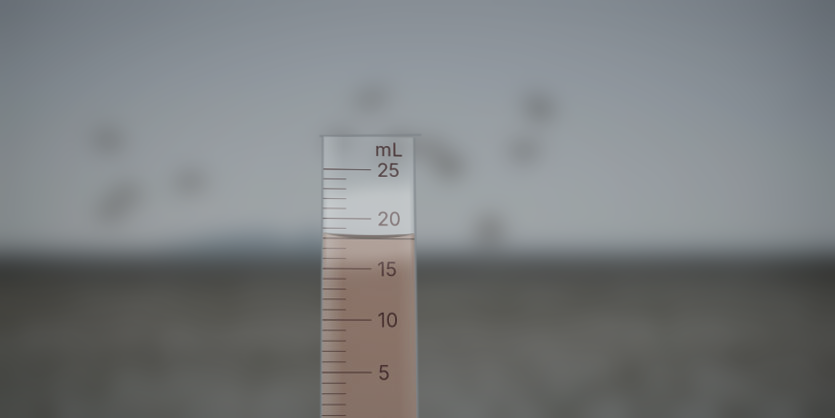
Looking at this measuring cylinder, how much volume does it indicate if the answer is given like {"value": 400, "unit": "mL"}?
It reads {"value": 18, "unit": "mL"}
